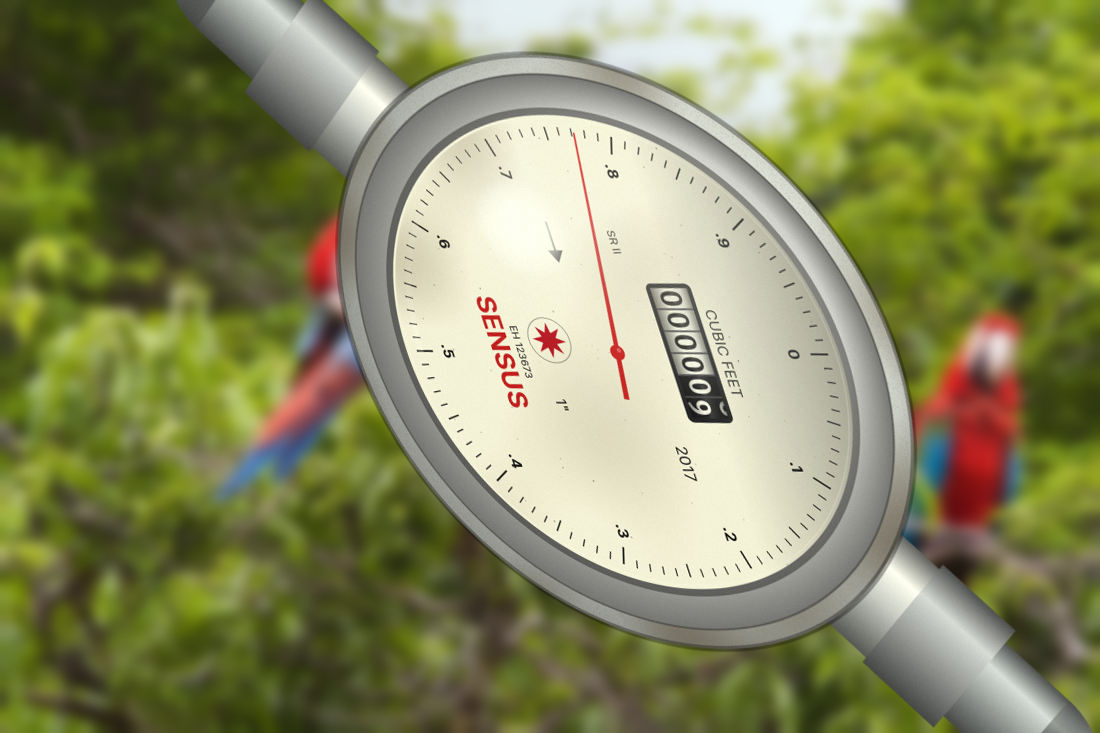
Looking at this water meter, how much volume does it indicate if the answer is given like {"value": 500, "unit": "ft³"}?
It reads {"value": 8.77, "unit": "ft³"}
